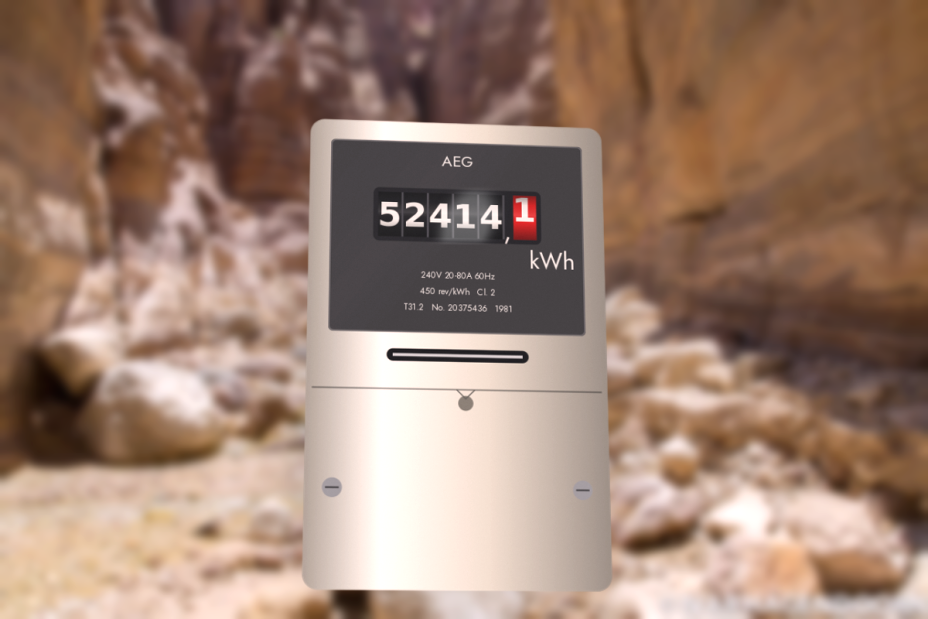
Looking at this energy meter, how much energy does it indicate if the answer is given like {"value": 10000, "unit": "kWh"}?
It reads {"value": 52414.1, "unit": "kWh"}
